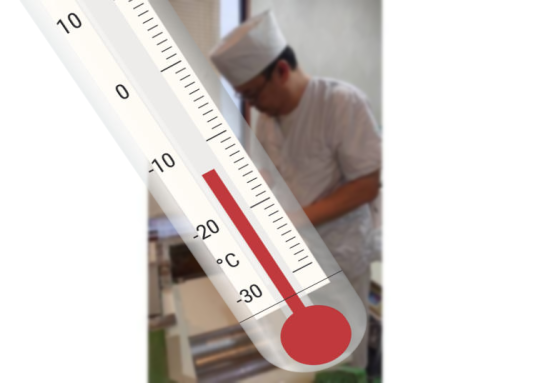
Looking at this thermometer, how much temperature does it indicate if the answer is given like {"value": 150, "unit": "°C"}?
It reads {"value": -13.5, "unit": "°C"}
